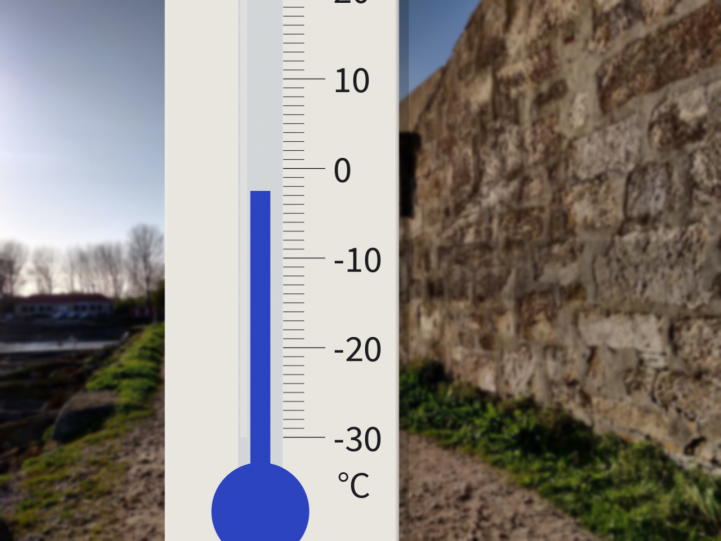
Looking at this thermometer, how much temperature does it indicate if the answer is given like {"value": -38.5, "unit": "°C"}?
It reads {"value": -2.5, "unit": "°C"}
